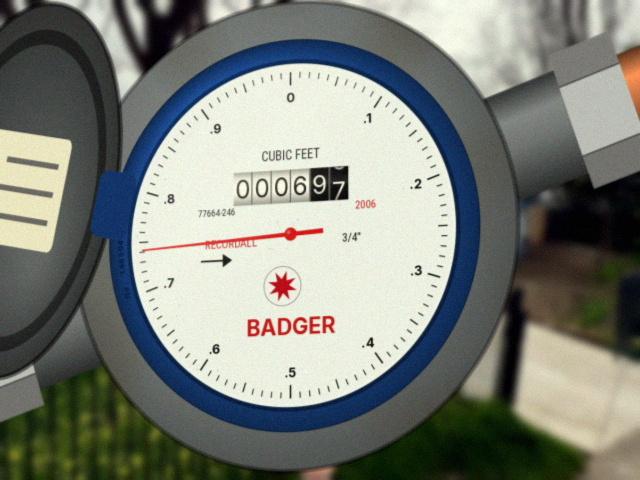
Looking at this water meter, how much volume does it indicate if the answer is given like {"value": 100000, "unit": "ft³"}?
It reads {"value": 696.74, "unit": "ft³"}
